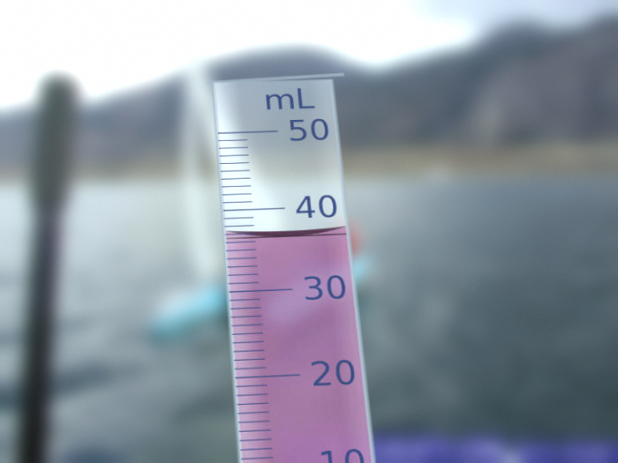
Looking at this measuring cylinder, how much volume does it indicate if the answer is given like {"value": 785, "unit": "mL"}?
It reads {"value": 36.5, "unit": "mL"}
